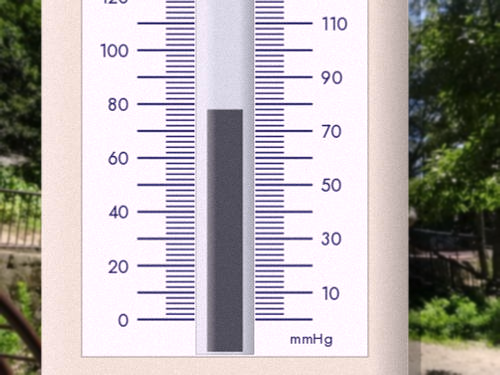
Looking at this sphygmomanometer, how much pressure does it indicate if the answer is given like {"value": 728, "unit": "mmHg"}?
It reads {"value": 78, "unit": "mmHg"}
